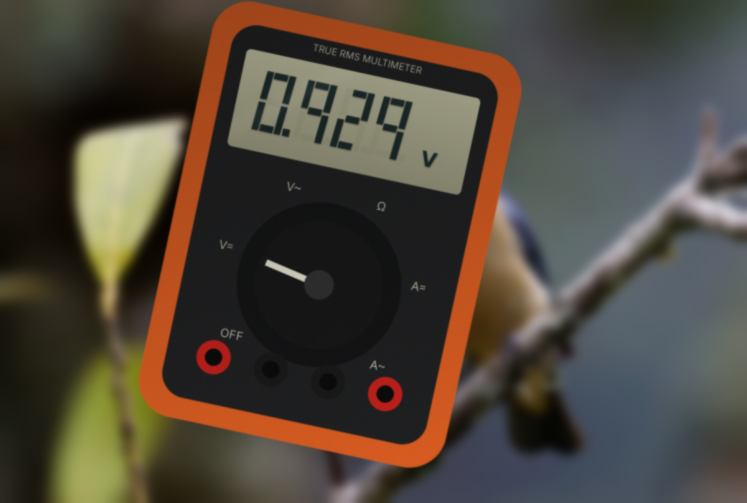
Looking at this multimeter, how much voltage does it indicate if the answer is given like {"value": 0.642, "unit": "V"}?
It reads {"value": 0.929, "unit": "V"}
